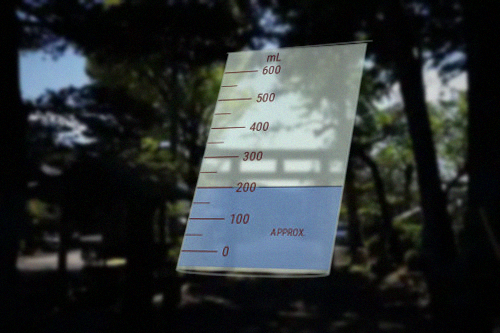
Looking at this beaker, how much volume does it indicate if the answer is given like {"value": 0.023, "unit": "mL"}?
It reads {"value": 200, "unit": "mL"}
